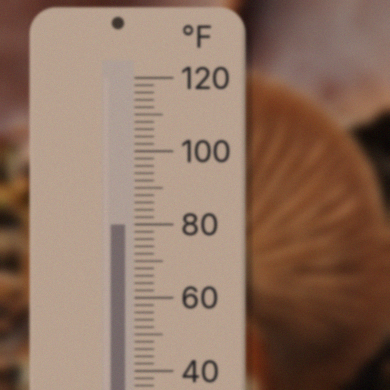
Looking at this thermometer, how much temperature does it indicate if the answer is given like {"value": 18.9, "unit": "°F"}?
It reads {"value": 80, "unit": "°F"}
